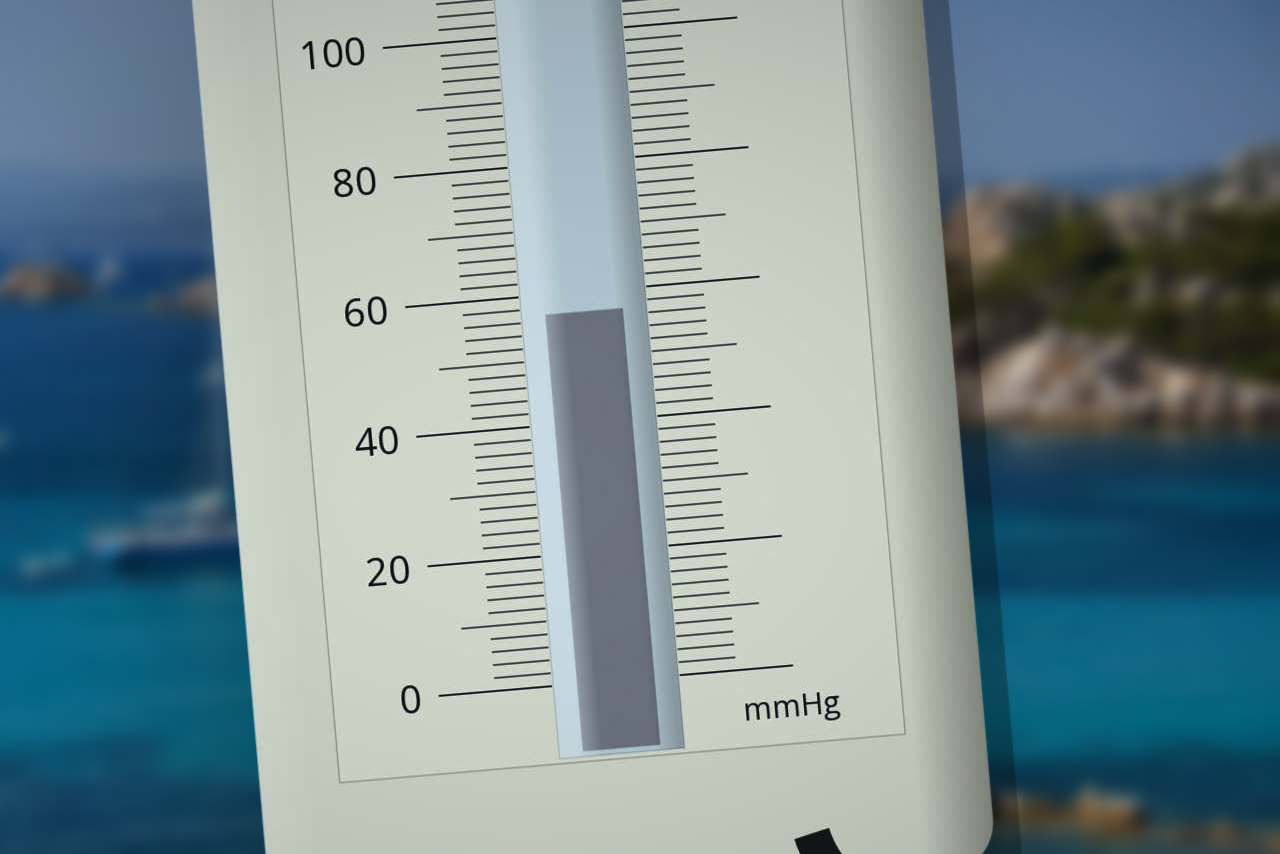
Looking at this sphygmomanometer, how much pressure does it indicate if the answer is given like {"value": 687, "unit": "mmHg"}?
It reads {"value": 57, "unit": "mmHg"}
